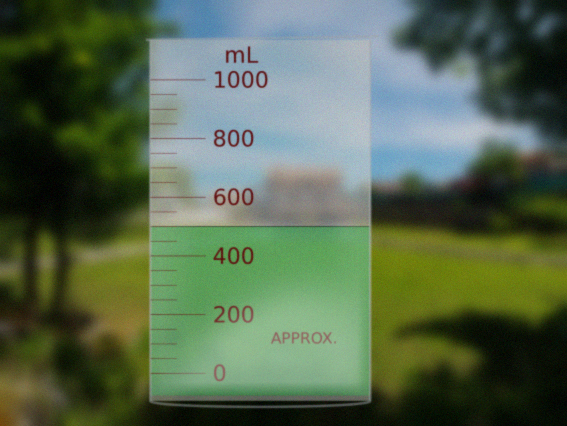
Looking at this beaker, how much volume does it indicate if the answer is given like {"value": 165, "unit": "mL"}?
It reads {"value": 500, "unit": "mL"}
